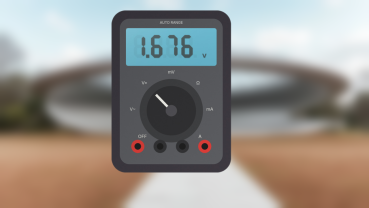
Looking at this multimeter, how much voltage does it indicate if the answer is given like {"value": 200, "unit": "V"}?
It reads {"value": 1.676, "unit": "V"}
